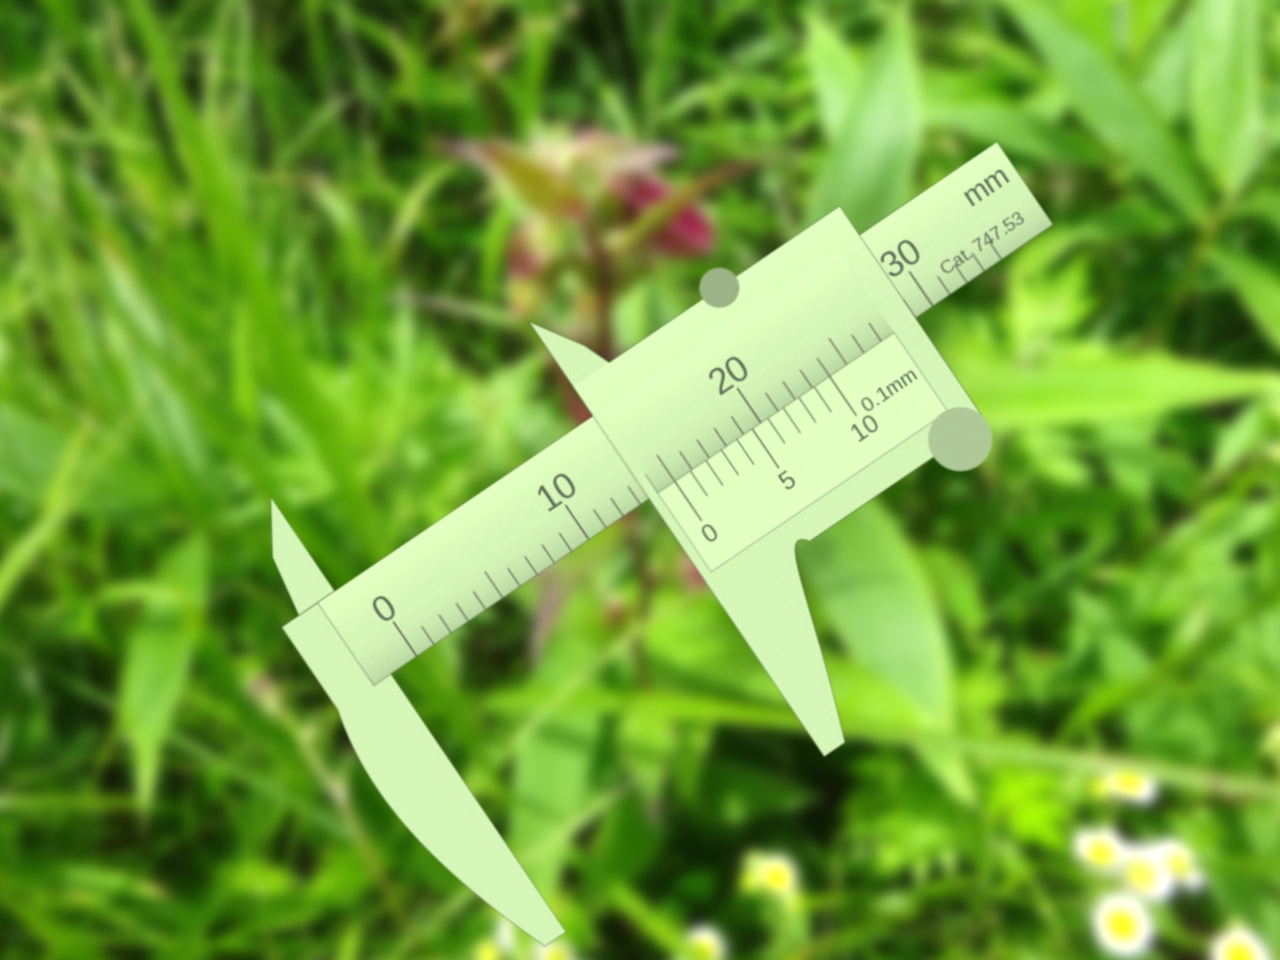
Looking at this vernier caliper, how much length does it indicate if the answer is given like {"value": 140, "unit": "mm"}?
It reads {"value": 15.0, "unit": "mm"}
